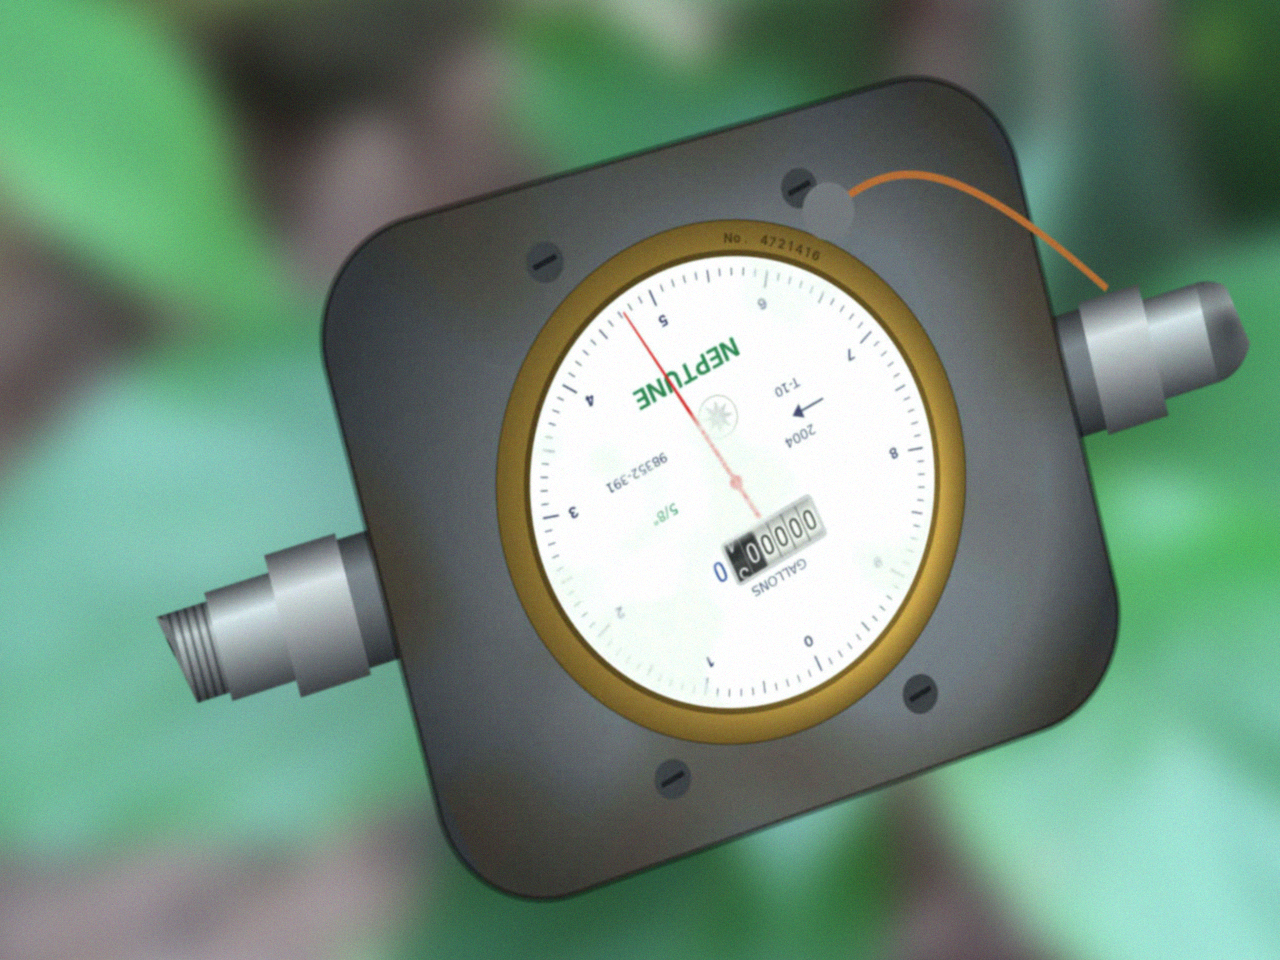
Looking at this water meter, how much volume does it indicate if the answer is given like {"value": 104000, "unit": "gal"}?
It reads {"value": 34.7, "unit": "gal"}
